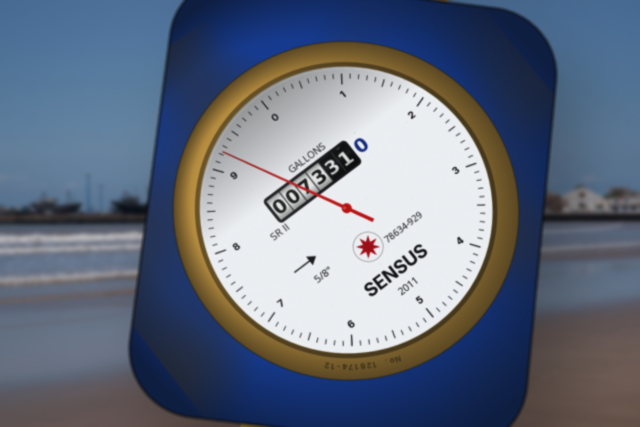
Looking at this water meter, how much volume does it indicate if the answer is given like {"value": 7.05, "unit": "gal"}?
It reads {"value": 73309.2, "unit": "gal"}
